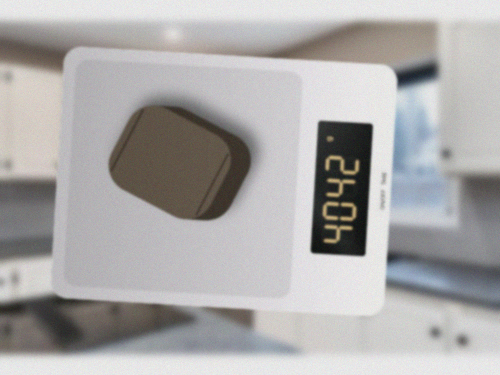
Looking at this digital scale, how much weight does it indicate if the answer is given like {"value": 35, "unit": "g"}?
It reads {"value": 4042, "unit": "g"}
